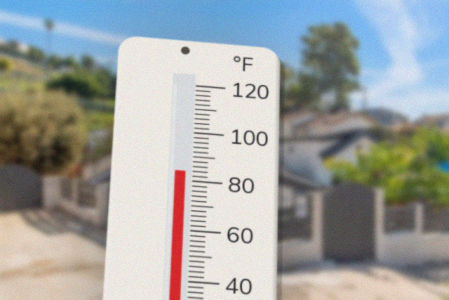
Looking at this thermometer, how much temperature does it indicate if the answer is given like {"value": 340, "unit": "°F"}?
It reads {"value": 84, "unit": "°F"}
